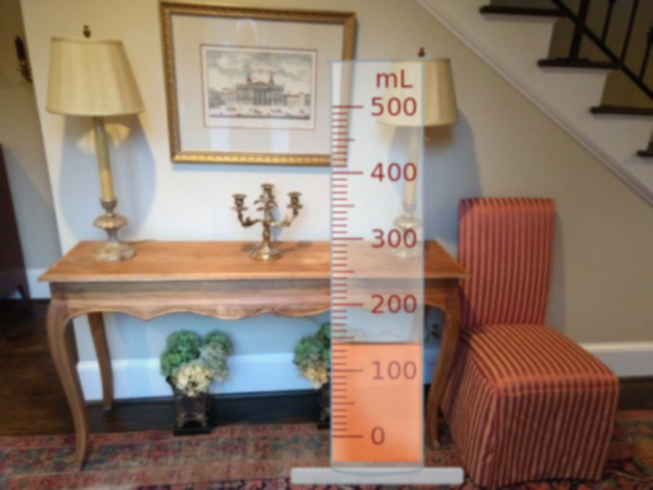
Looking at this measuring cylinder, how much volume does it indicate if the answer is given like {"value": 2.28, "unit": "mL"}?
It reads {"value": 140, "unit": "mL"}
